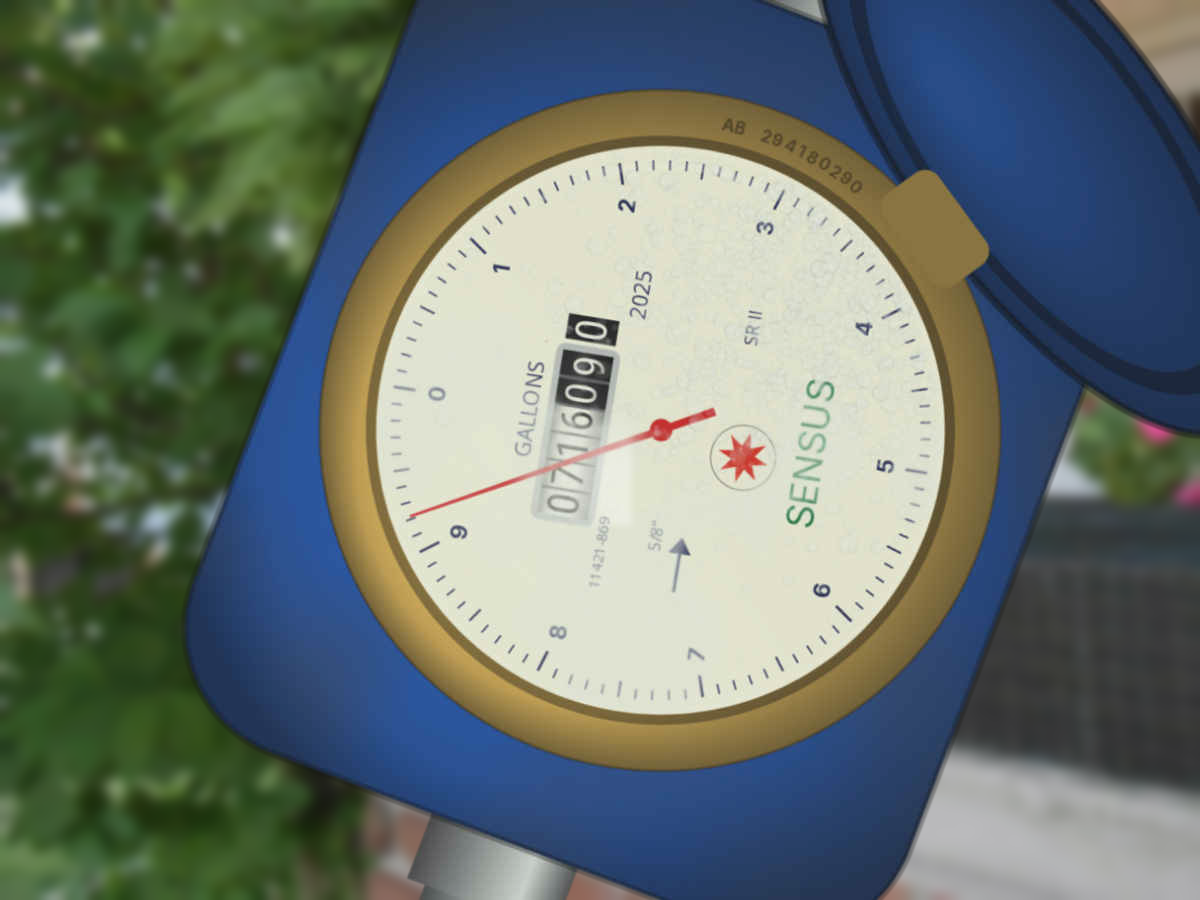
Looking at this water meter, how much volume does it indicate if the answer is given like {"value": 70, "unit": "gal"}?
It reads {"value": 716089.2, "unit": "gal"}
